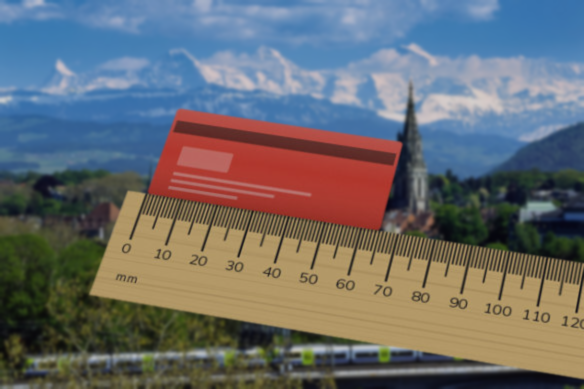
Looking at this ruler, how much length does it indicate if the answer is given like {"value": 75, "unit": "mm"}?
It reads {"value": 65, "unit": "mm"}
